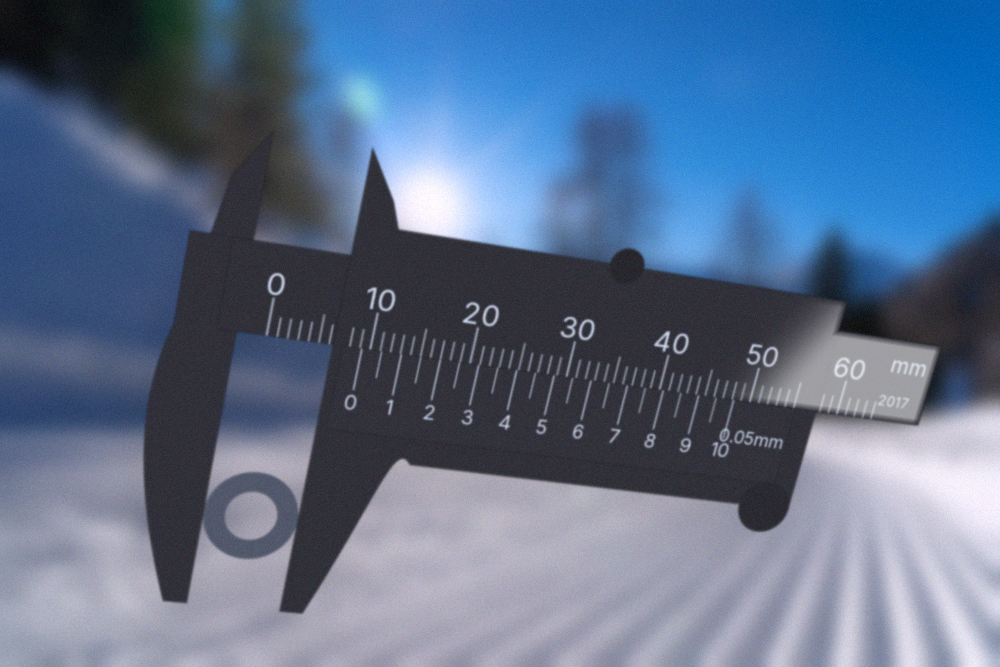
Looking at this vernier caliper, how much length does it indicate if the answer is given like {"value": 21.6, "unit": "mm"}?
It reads {"value": 9.2, "unit": "mm"}
